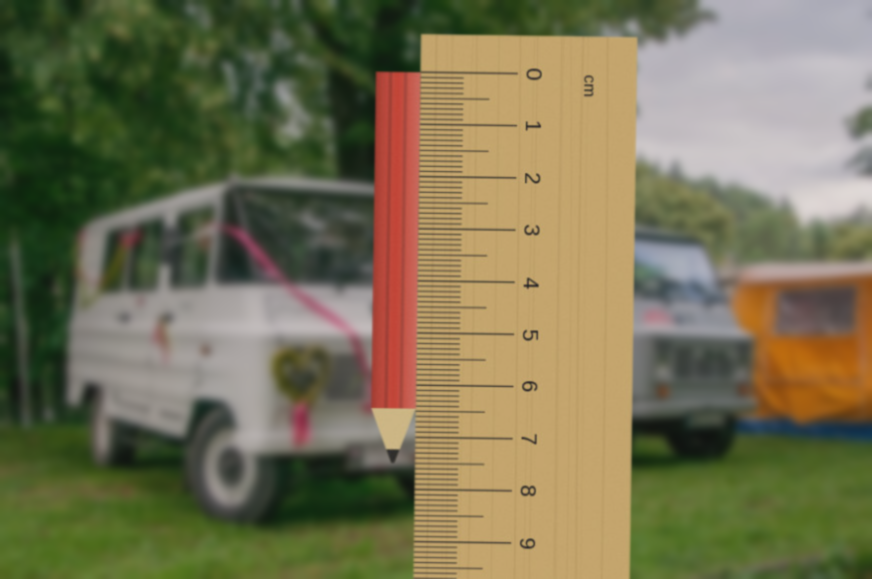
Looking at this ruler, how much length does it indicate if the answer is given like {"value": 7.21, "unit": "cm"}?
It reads {"value": 7.5, "unit": "cm"}
